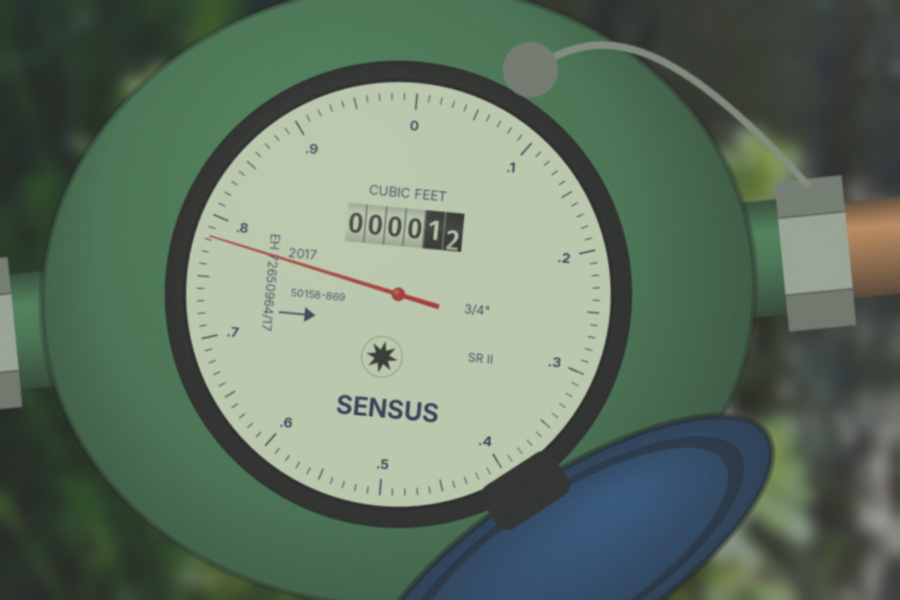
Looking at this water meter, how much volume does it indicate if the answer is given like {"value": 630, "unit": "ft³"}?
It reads {"value": 11.78, "unit": "ft³"}
